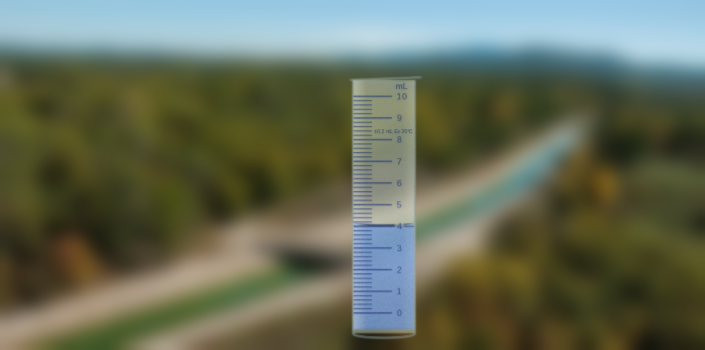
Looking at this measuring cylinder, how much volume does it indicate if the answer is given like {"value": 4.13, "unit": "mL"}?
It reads {"value": 4, "unit": "mL"}
